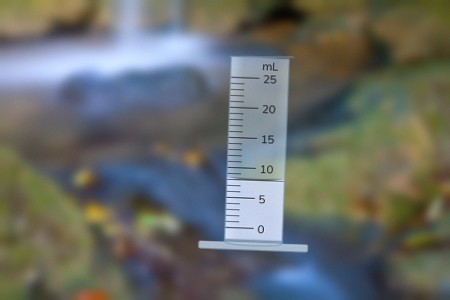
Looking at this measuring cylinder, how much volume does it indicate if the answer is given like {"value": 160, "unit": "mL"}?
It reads {"value": 8, "unit": "mL"}
